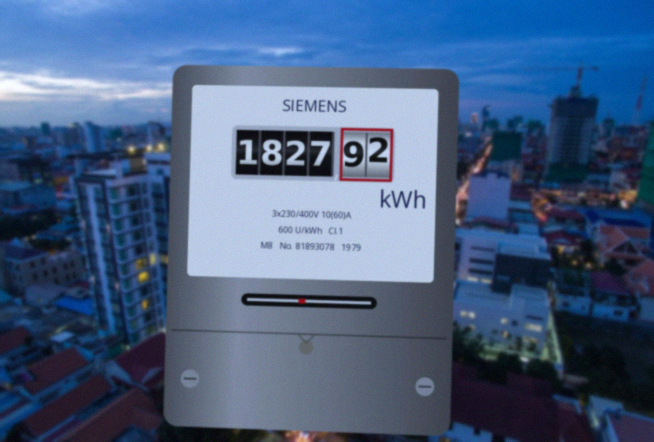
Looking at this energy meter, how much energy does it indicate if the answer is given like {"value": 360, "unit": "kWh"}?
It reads {"value": 1827.92, "unit": "kWh"}
